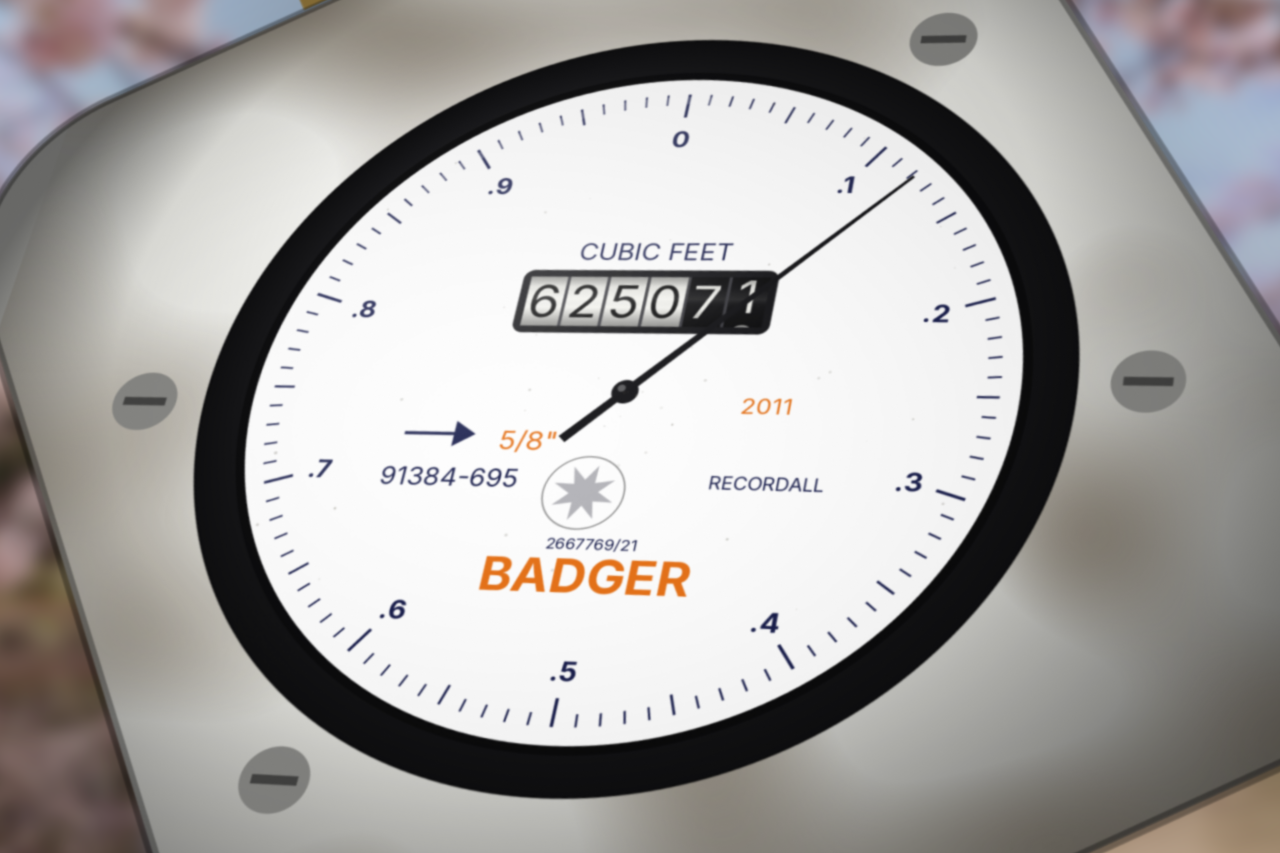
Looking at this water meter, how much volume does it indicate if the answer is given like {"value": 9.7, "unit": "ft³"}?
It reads {"value": 625071.12, "unit": "ft³"}
